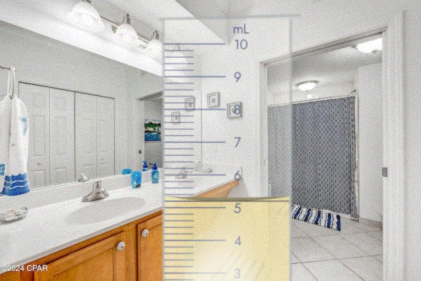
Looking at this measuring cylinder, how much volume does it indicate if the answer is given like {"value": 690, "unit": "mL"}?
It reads {"value": 5.2, "unit": "mL"}
